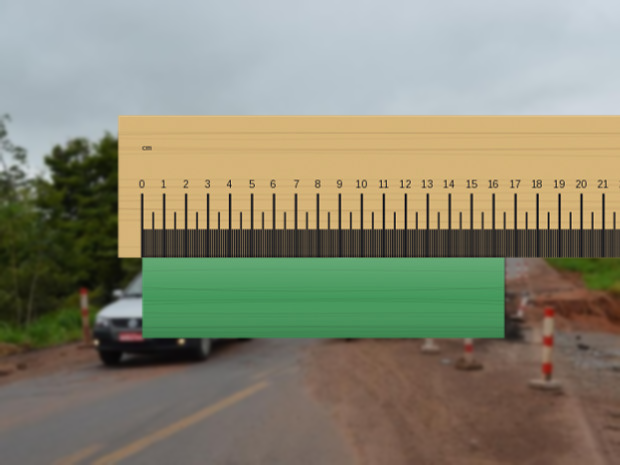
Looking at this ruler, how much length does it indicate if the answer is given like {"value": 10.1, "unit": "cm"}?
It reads {"value": 16.5, "unit": "cm"}
